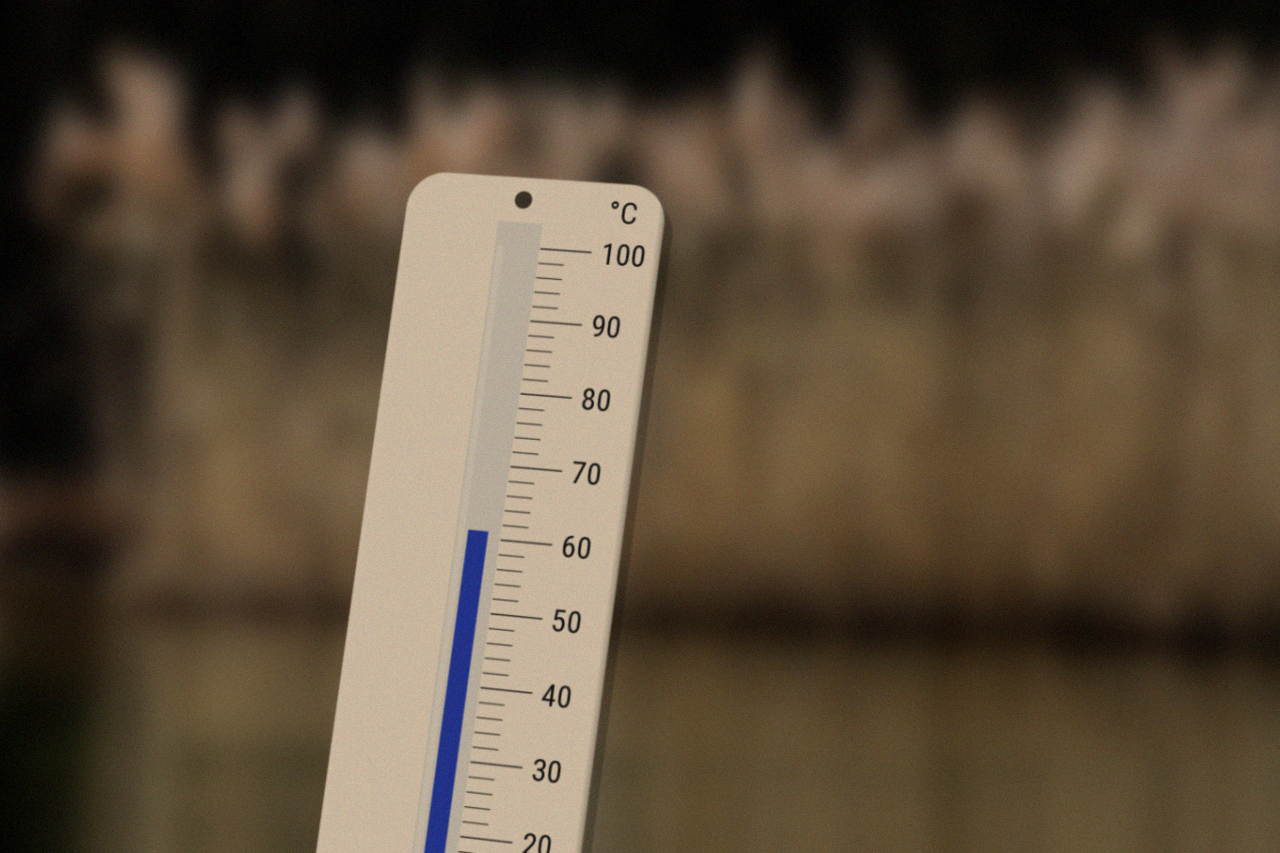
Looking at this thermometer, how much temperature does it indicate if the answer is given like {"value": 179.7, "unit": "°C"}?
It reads {"value": 61, "unit": "°C"}
